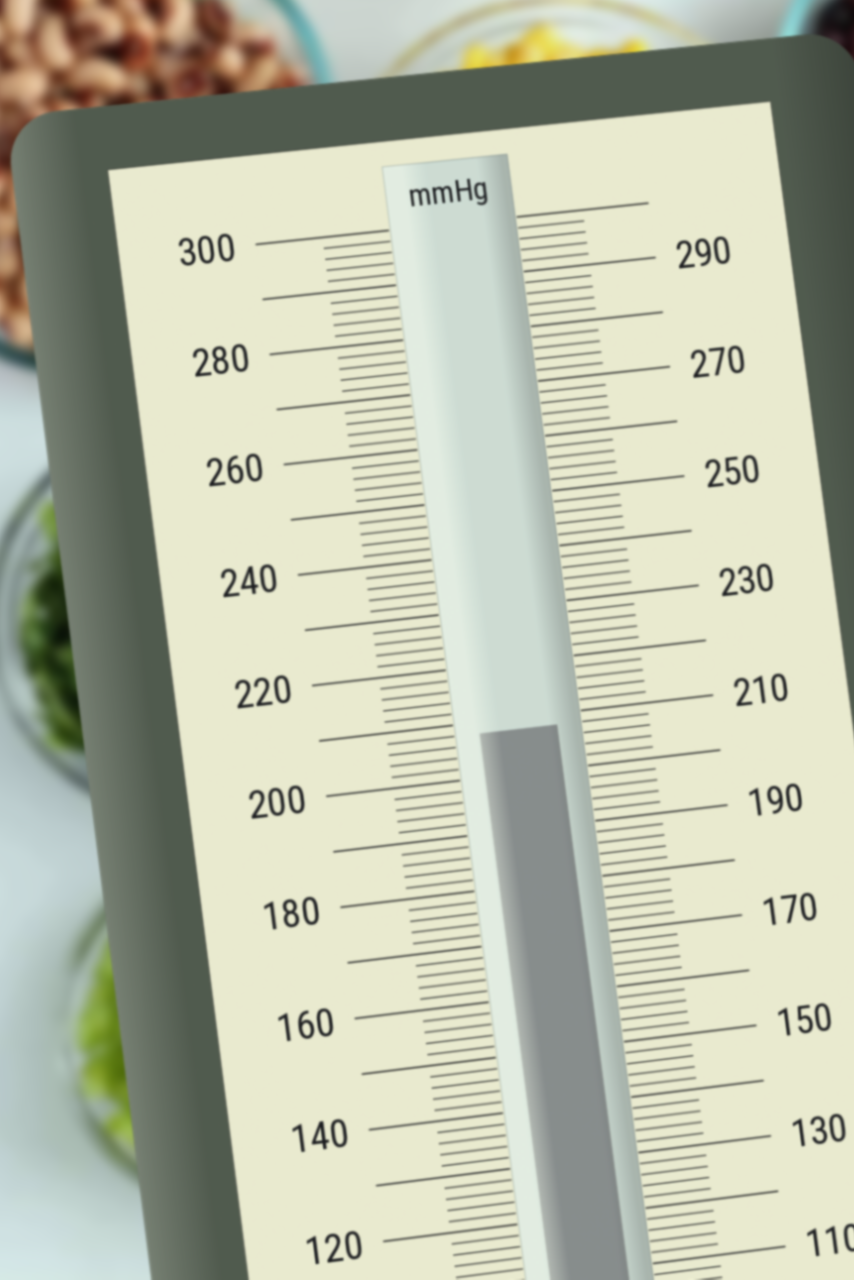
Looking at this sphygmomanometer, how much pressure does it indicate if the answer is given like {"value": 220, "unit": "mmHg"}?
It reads {"value": 208, "unit": "mmHg"}
